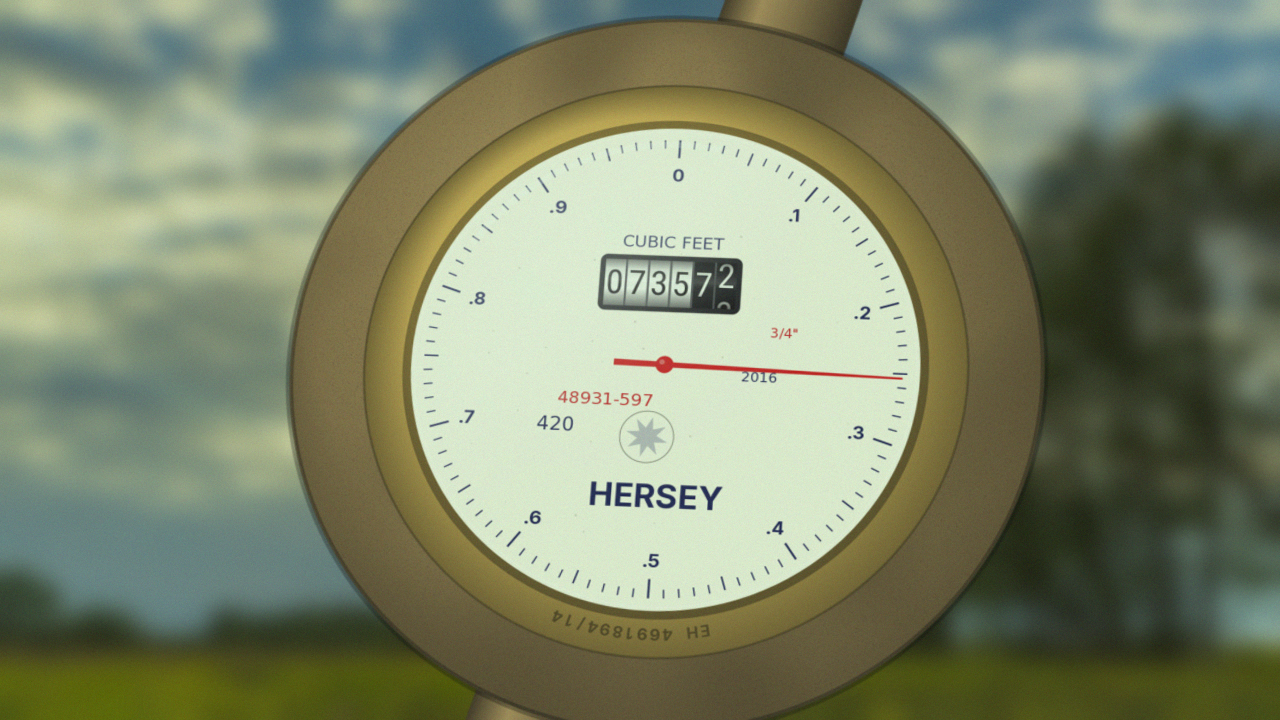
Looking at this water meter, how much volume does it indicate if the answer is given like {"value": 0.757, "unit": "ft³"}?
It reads {"value": 73572.25, "unit": "ft³"}
